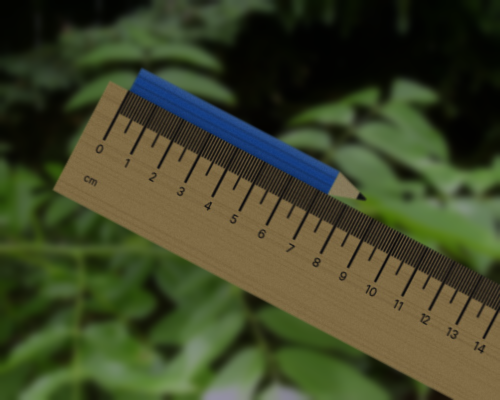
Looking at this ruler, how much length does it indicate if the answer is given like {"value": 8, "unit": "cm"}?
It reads {"value": 8.5, "unit": "cm"}
